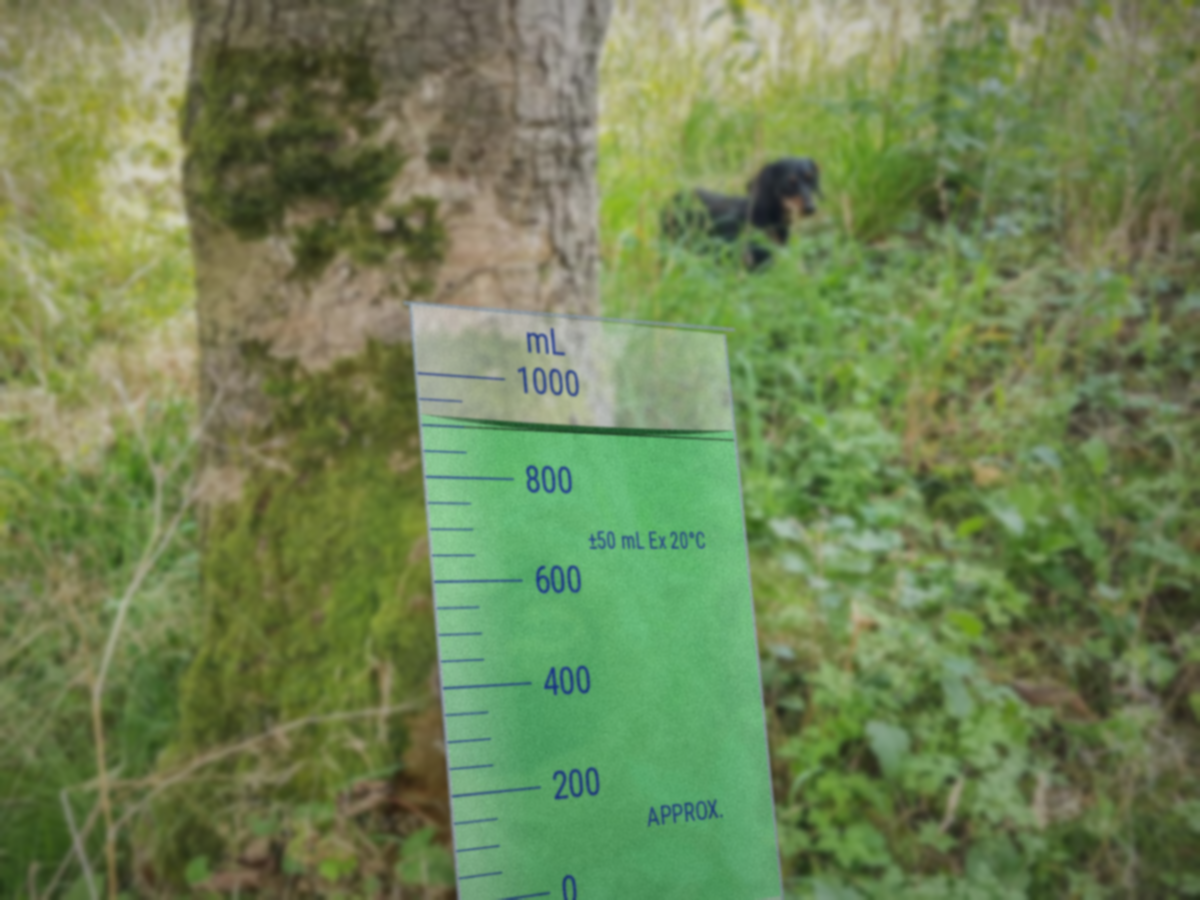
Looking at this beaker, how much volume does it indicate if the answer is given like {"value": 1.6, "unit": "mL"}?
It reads {"value": 900, "unit": "mL"}
